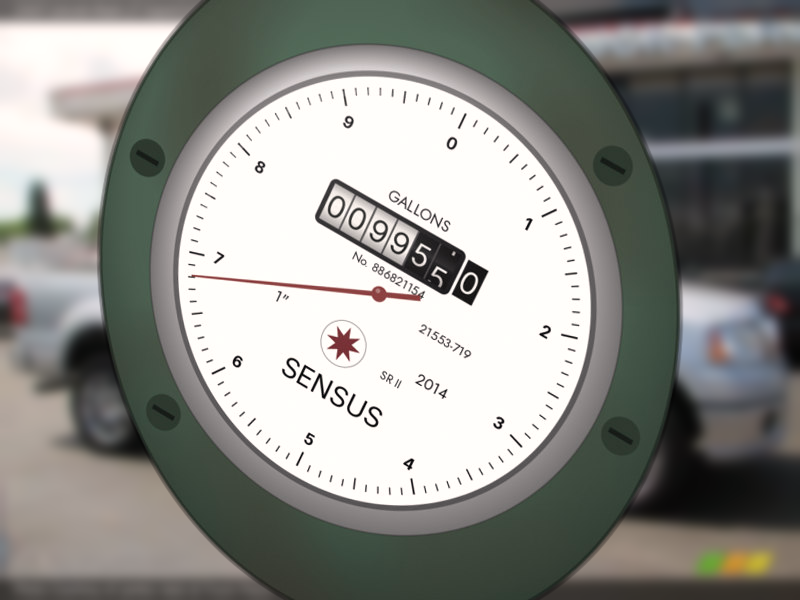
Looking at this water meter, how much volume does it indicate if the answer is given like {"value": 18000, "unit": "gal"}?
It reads {"value": 99546.8, "unit": "gal"}
